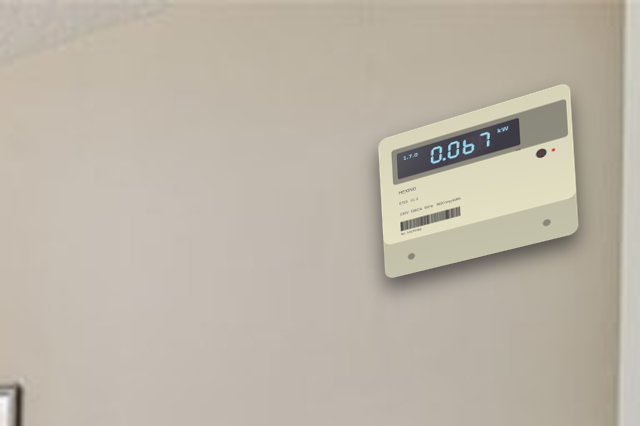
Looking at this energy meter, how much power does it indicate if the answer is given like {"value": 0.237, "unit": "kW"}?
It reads {"value": 0.067, "unit": "kW"}
